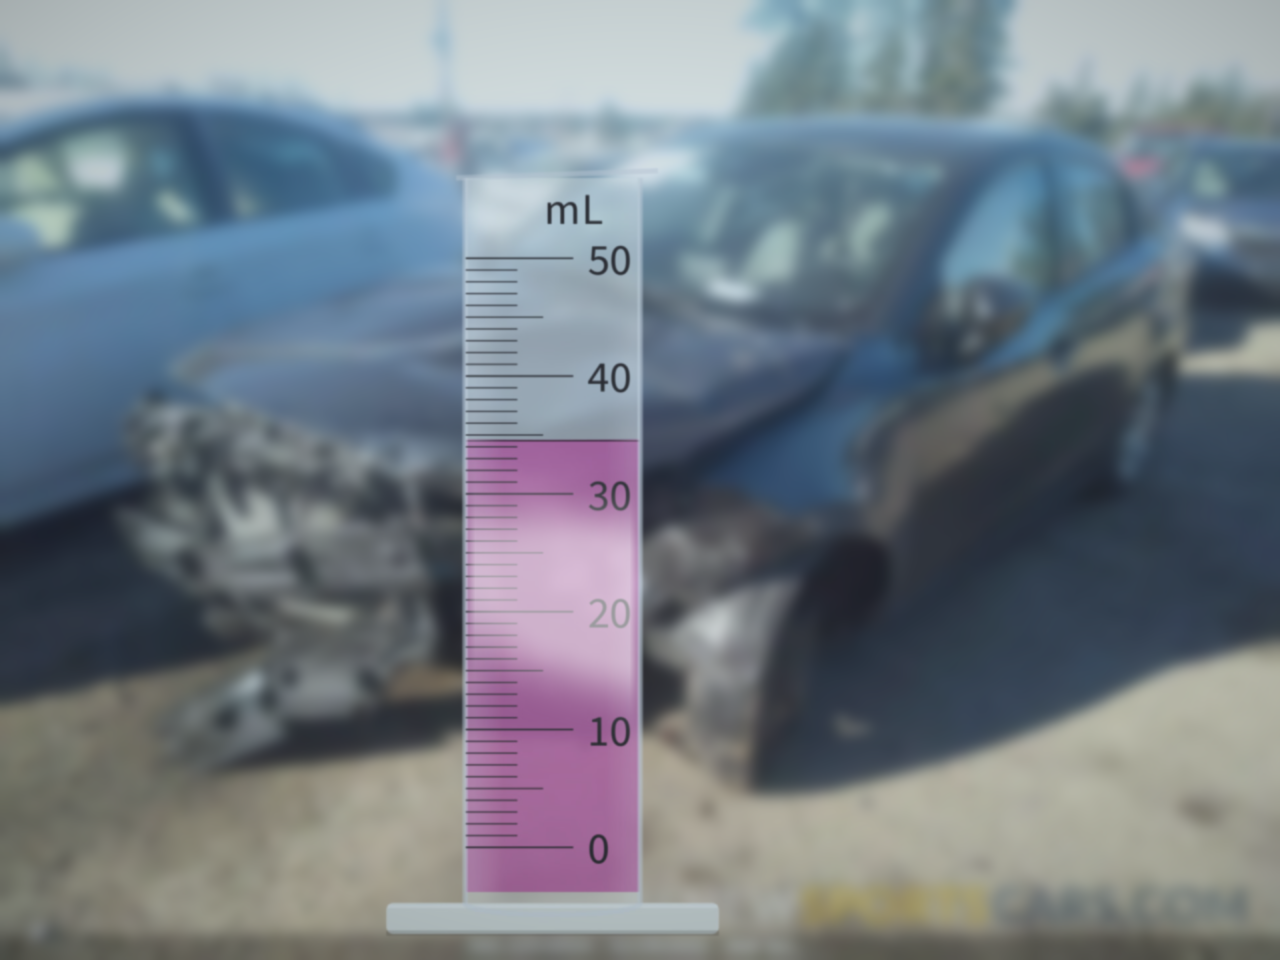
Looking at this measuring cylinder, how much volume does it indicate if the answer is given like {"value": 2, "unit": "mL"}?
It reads {"value": 34.5, "unit": "mL"}
